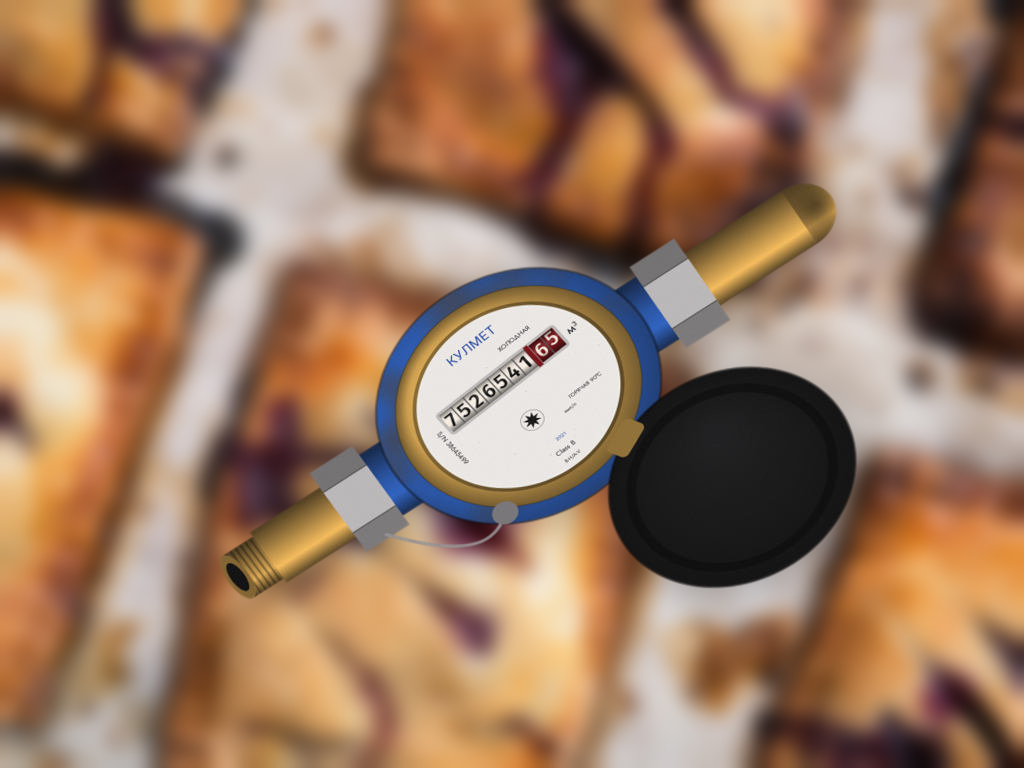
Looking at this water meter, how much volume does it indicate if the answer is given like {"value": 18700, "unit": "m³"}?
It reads {"value": 7526541.65, "unit": "m³"}
